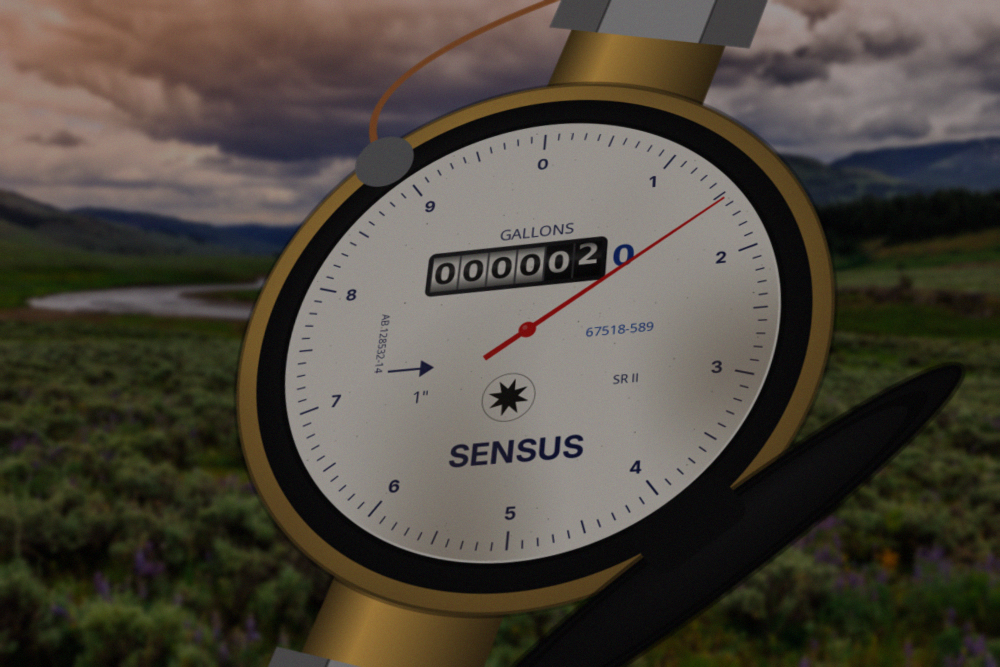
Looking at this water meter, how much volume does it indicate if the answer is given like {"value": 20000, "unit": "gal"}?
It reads {"value": 21.5, "unit": "gal"}
